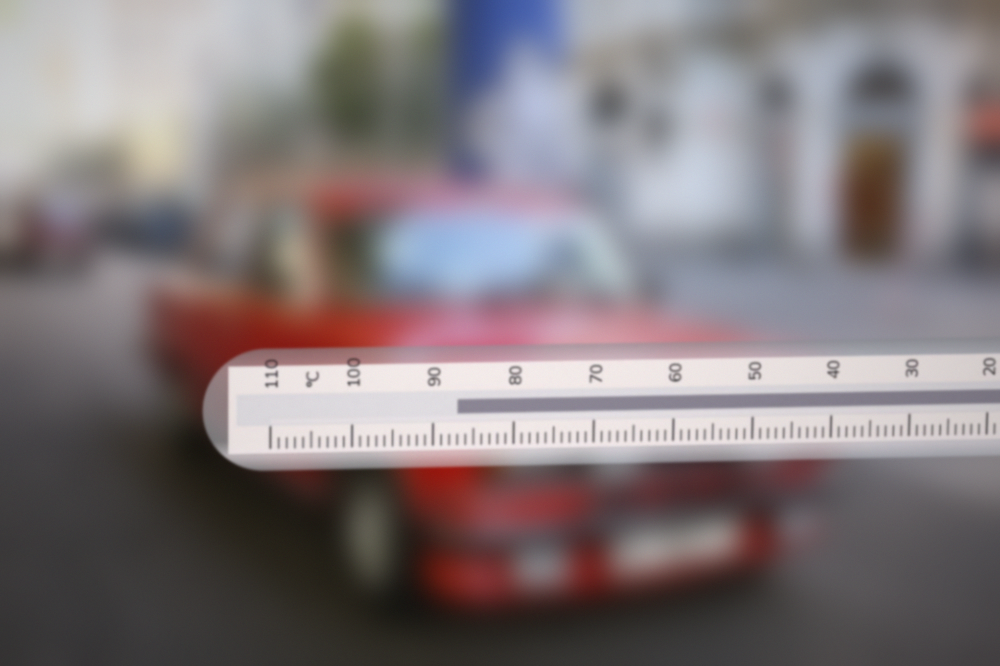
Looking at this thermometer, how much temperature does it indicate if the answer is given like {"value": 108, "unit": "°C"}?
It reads {"value": 87, "unit": "°C"}
